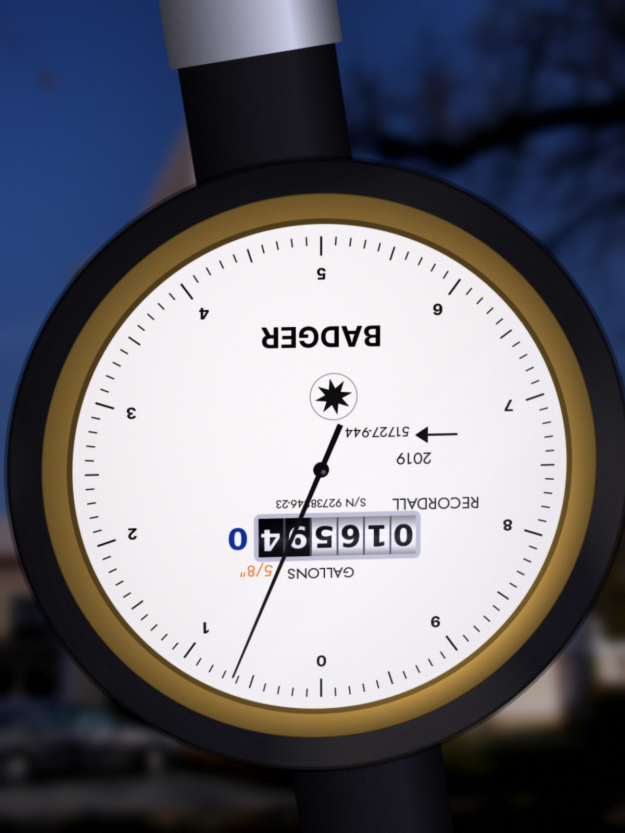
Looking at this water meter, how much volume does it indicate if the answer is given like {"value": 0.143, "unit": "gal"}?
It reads {"value": 165940.6, "unit": "gal"}
